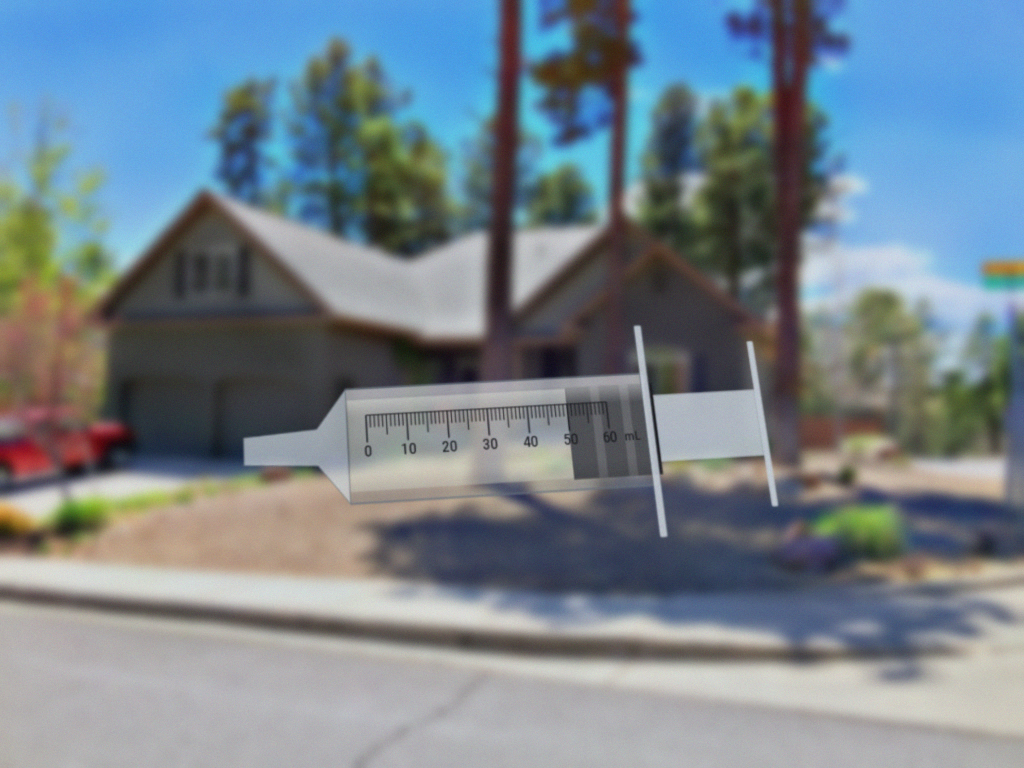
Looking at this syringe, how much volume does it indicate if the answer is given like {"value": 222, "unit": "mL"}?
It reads {"value": 50, "unit": "mL"}
